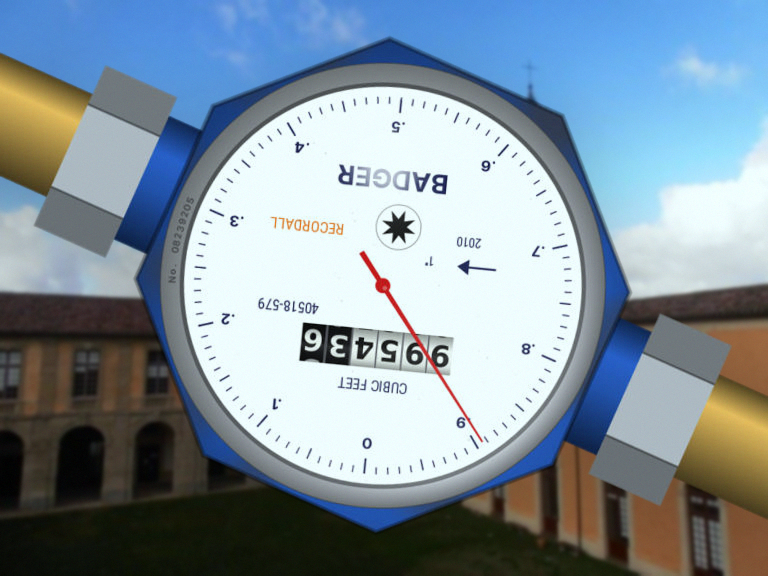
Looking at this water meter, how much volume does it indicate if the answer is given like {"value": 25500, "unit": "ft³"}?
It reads {"value": 995435.89, "unit": "ft³"}
